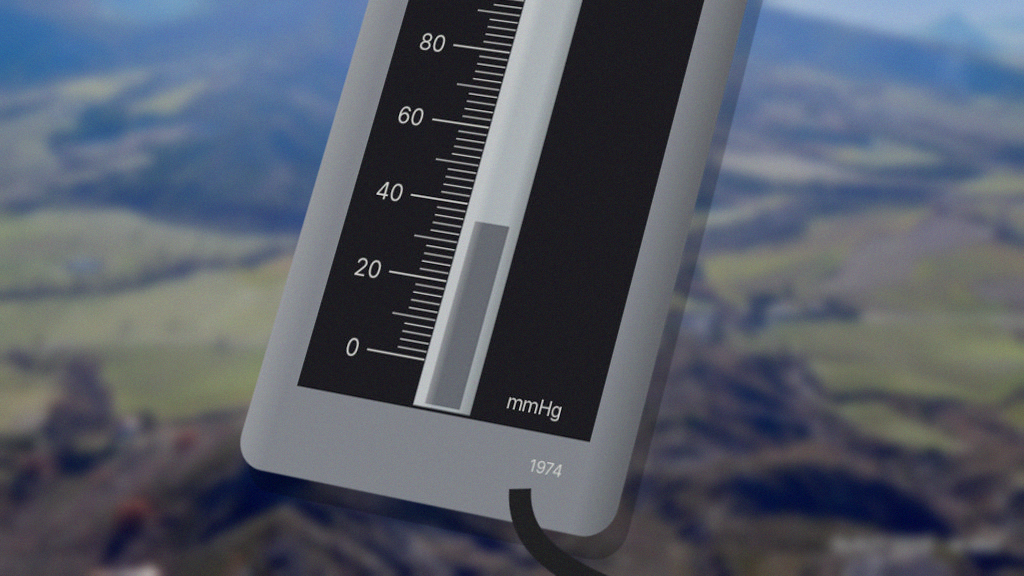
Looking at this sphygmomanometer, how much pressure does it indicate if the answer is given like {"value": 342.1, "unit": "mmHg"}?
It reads {"value": 36, "unit": "mmHg"}
